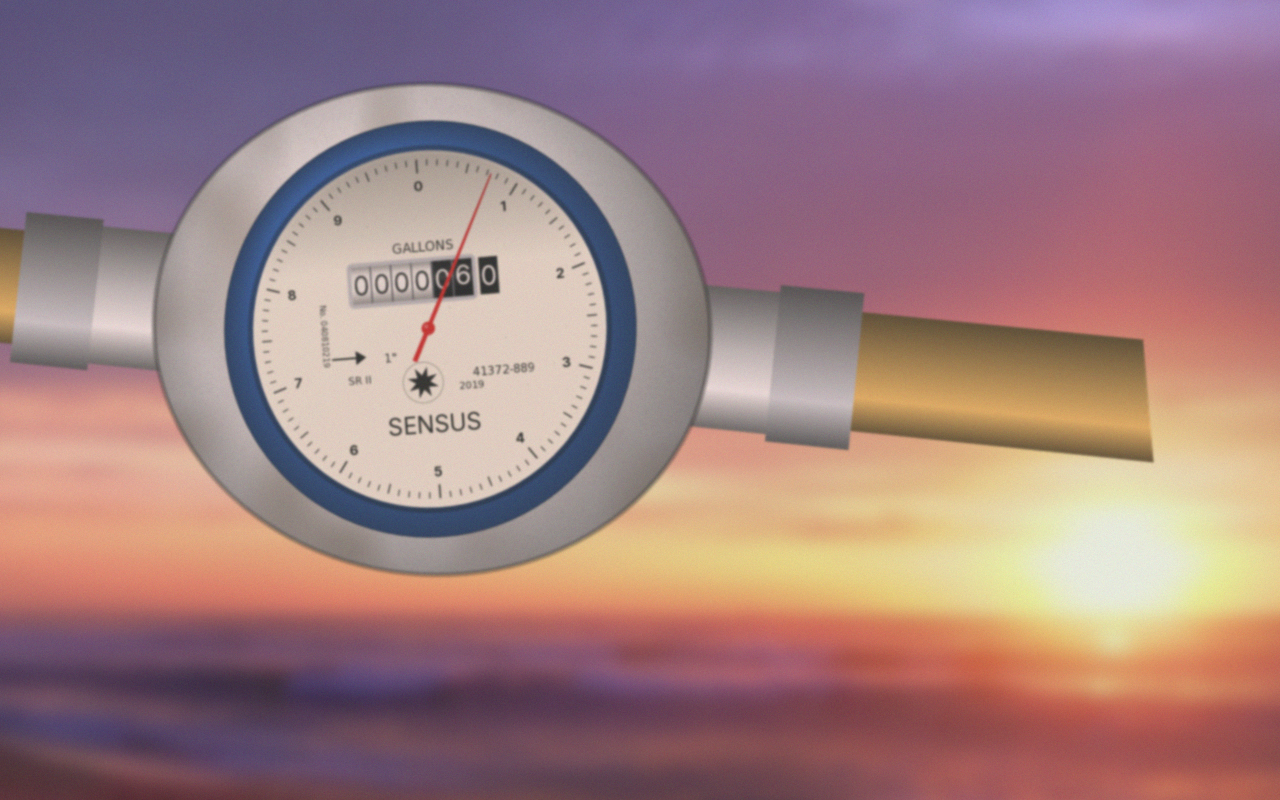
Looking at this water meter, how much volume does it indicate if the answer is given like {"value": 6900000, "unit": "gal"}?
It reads {"value": 60.7, "unit": "gal"}
